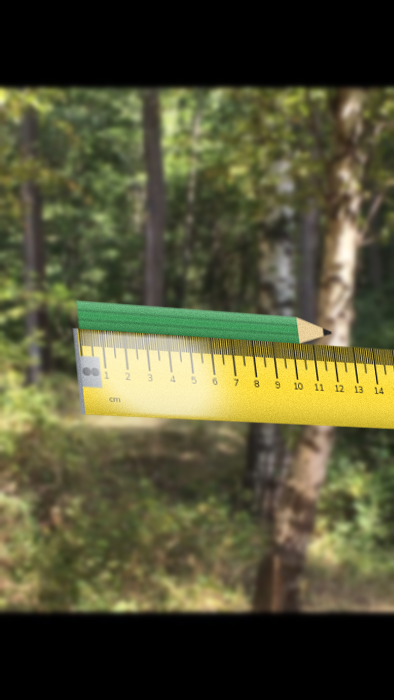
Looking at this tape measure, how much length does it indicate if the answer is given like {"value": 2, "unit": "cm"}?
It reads {"value": 12, "unit": "cm"}
